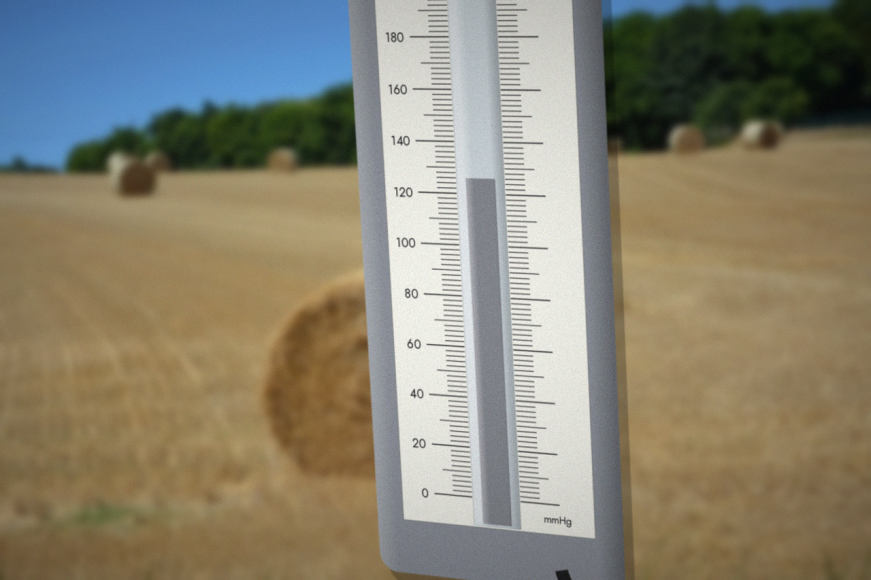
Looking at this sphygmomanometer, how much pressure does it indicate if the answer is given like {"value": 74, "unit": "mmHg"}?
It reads {"value": 126, "unit": "mmHg"}
